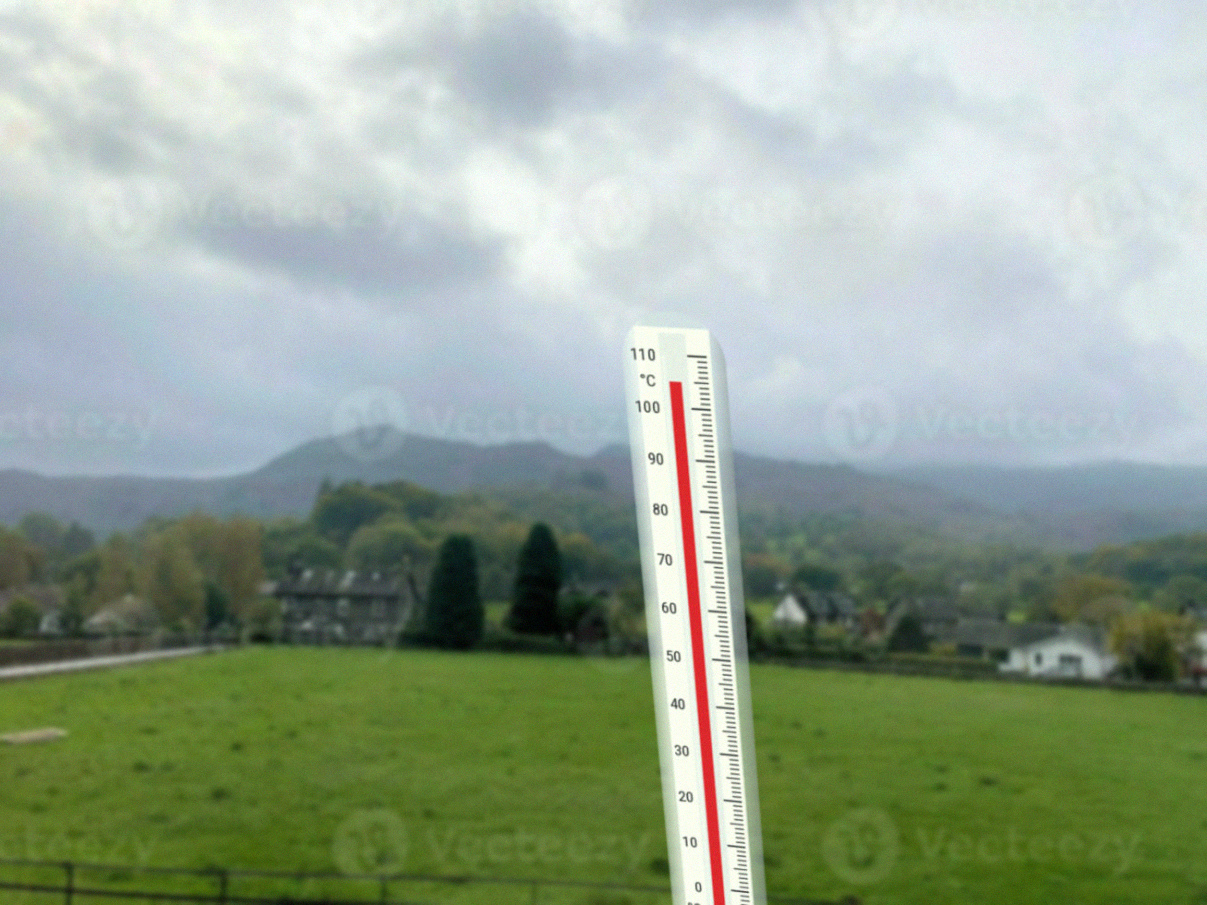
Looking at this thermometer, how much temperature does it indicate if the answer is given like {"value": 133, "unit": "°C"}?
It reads {"value": 105, "unit": "°C"}
